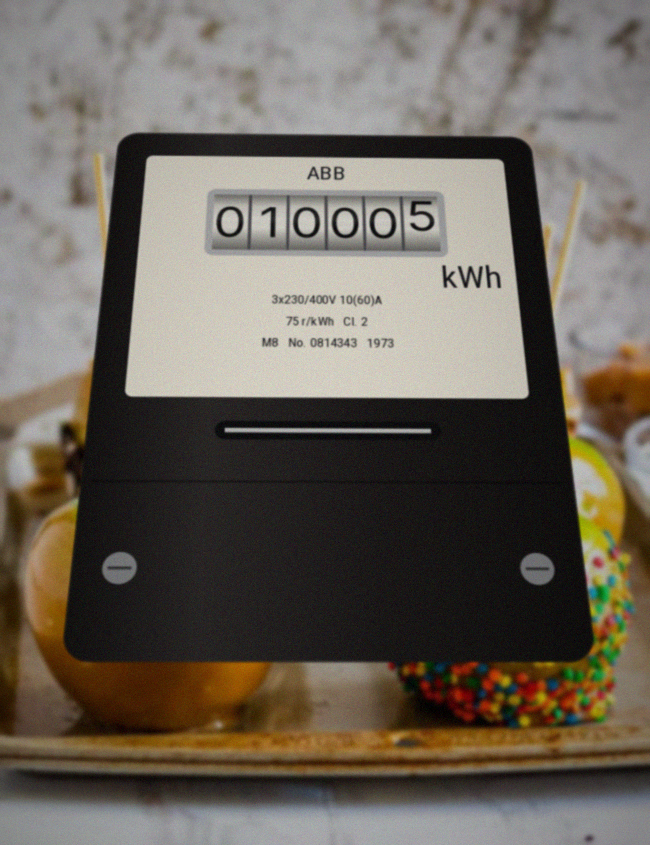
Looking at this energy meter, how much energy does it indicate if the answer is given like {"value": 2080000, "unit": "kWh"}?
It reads {"value": 10005, "unit": "kWh"}
